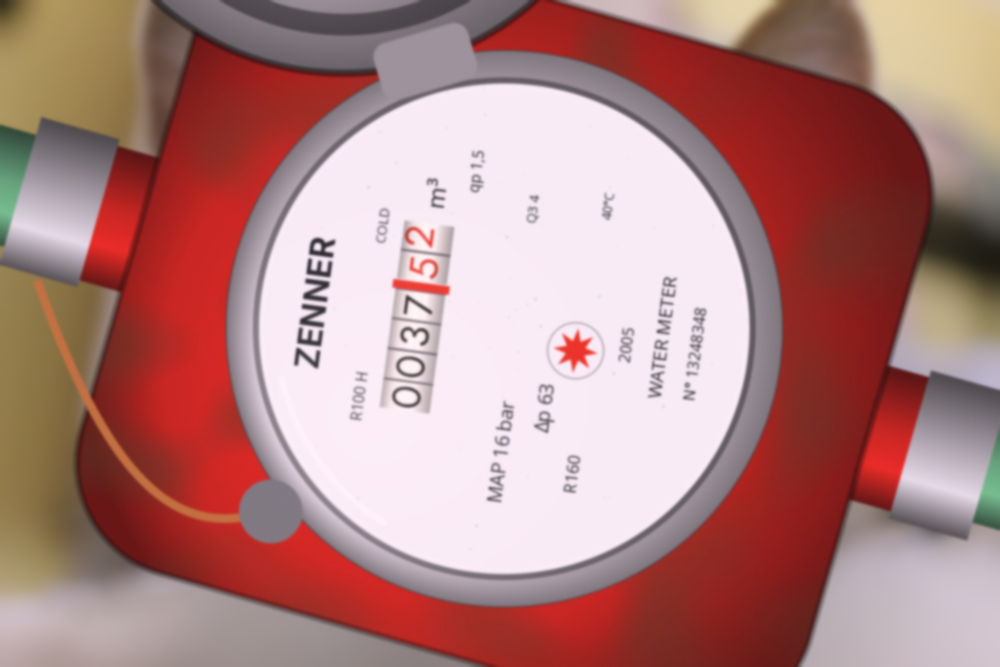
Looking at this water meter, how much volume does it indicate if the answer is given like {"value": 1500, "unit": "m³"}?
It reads {"value": 37.52, "unit": "m³"}
